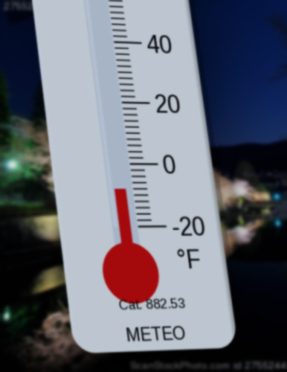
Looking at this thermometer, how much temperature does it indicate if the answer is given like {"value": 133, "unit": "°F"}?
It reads {"value": -8, "unit": "°F"}
